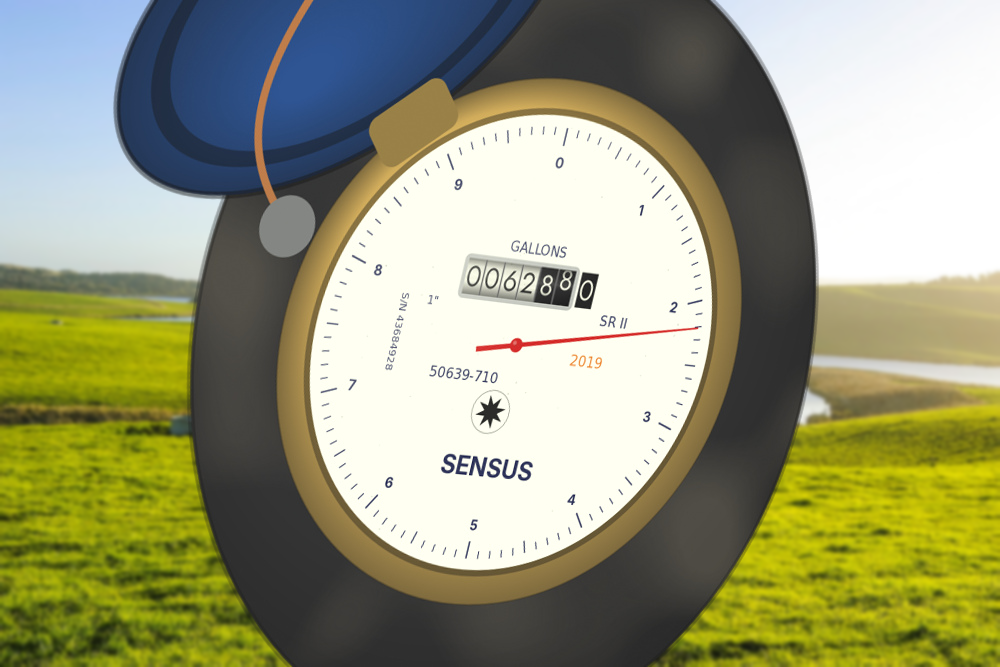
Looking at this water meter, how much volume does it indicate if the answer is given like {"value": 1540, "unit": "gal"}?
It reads {"value": 62882.2, "unit": "gal"}
